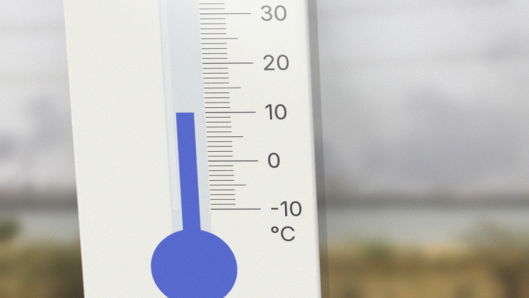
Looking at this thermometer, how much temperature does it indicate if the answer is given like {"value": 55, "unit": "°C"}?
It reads {"value": 10, "unit": "°C"}
